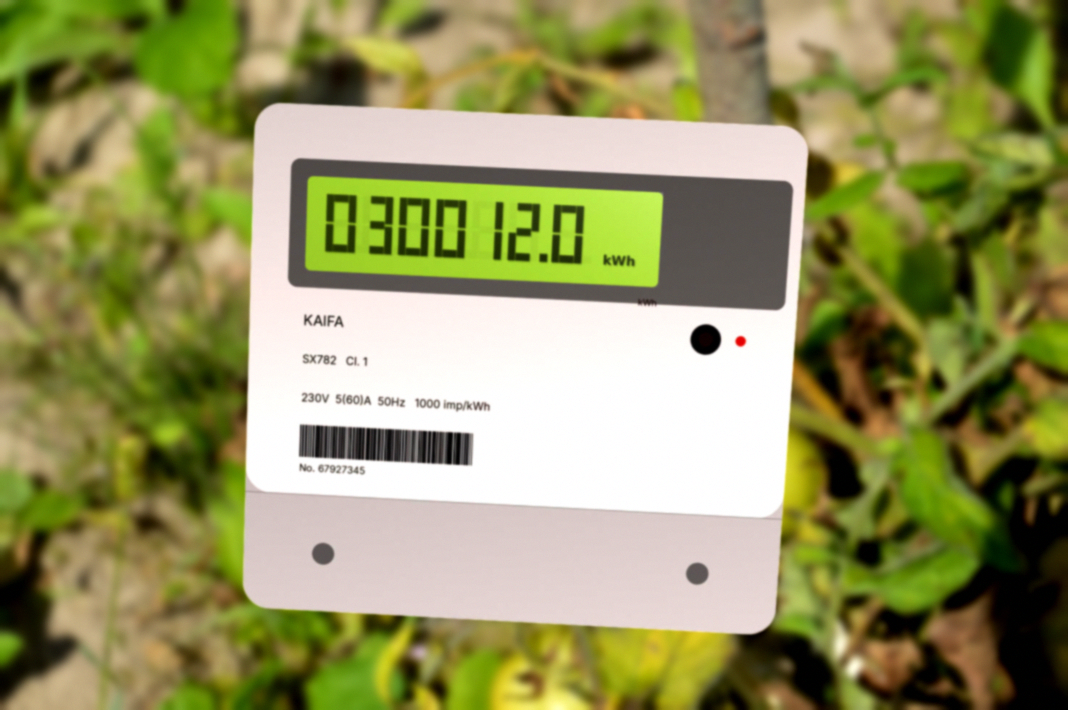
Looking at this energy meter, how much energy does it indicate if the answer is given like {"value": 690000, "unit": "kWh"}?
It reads {"value": 30012.0, "unit": "kWh"}
